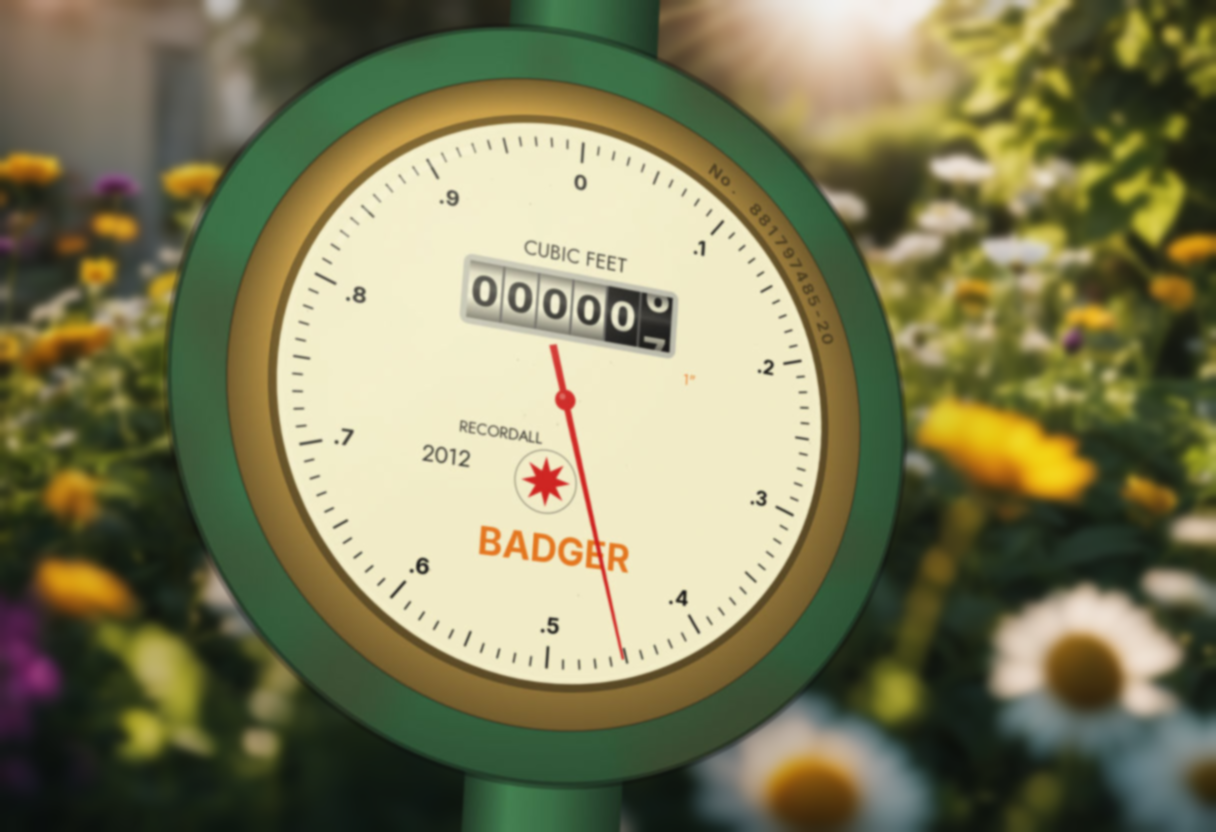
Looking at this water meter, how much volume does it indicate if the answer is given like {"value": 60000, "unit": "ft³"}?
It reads {"value": 6.45, "unit": "ft³"}
